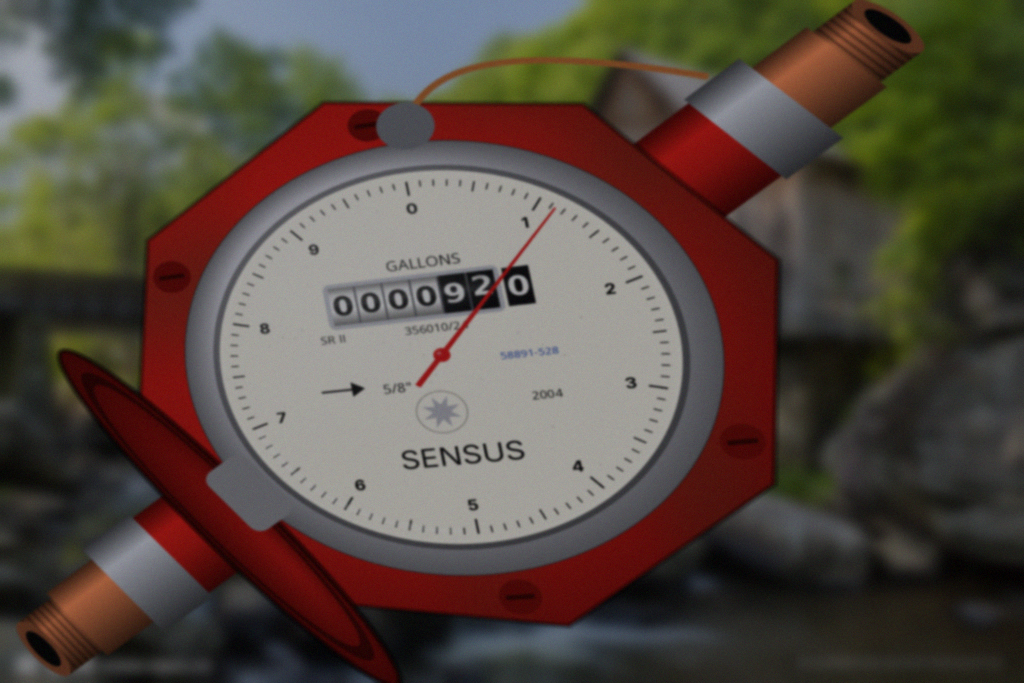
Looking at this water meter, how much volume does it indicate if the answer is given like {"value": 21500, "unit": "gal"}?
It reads {"value": 921.1, "unit": "gal"}
